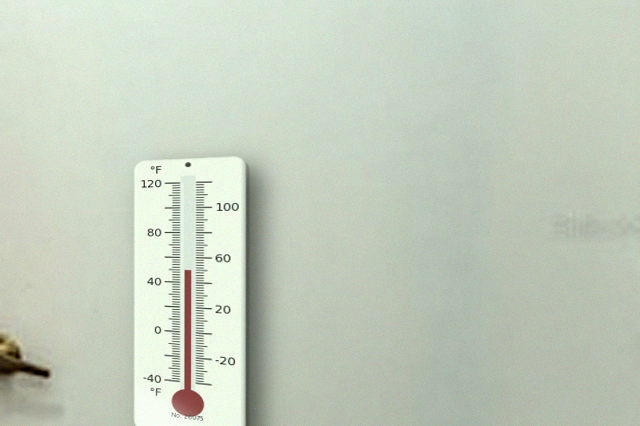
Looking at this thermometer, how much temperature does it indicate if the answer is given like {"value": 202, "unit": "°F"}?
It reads {"value": 50, "unit": "°F"}
